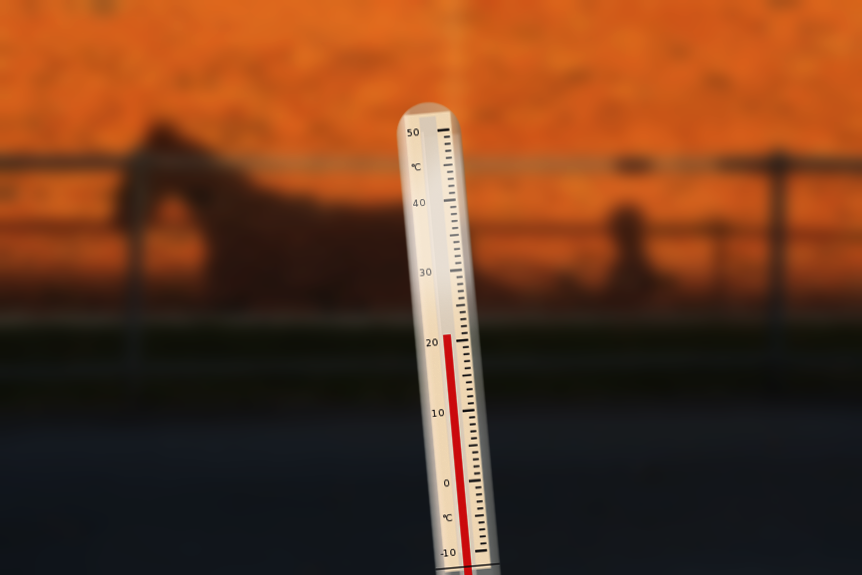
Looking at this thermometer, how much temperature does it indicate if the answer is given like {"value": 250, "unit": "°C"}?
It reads {"value": 21, "unit": "°C"}
